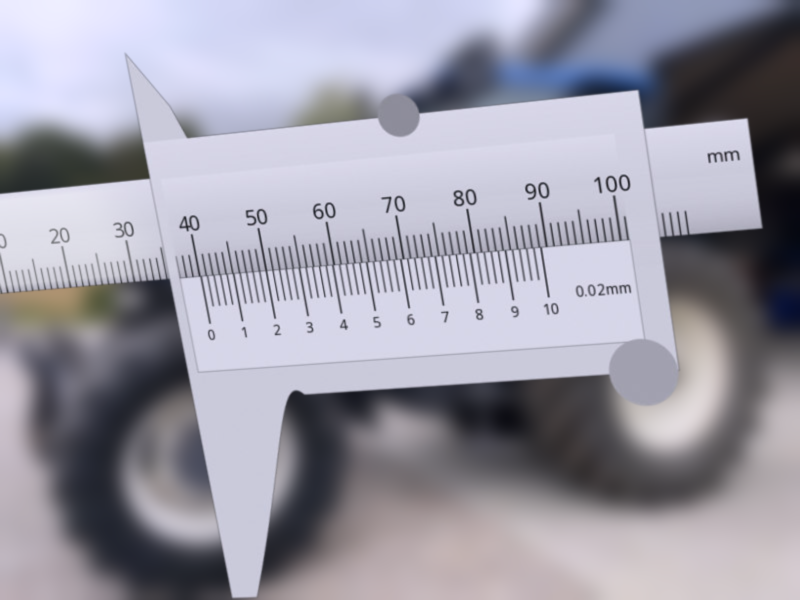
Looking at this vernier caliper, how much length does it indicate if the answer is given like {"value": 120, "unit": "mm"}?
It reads {"value": 40.2, "unit": "mm"}
